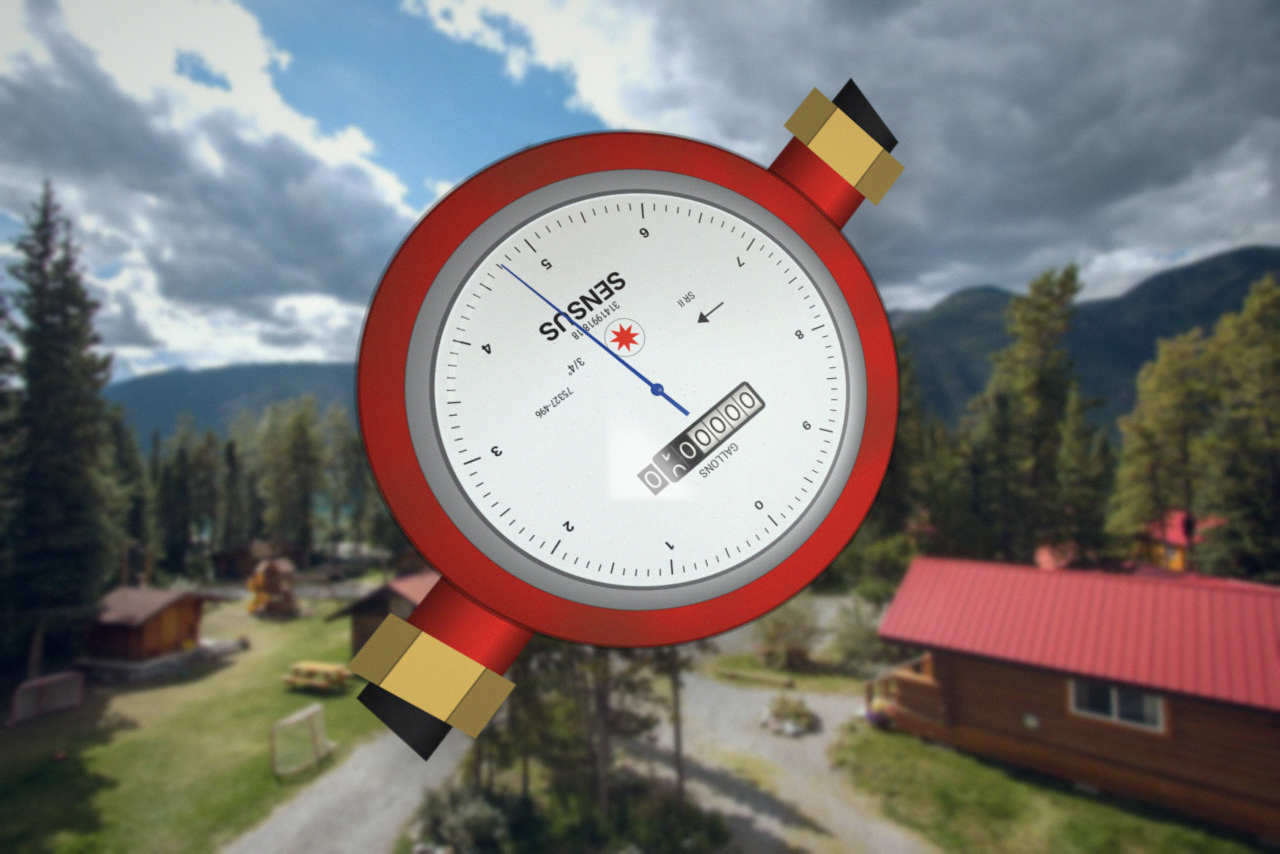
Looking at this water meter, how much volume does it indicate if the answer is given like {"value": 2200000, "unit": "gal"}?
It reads {"value": 4.7, "unit": "gal"}
